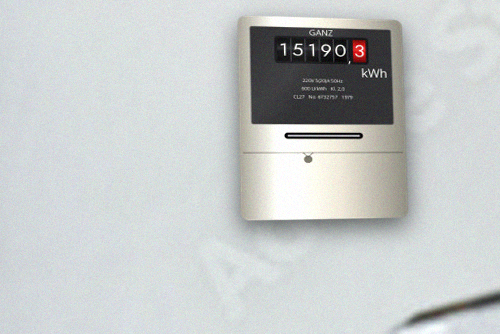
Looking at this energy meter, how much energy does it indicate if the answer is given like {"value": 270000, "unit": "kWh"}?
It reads {"value": 15190.3, "unit": "kWh"}
